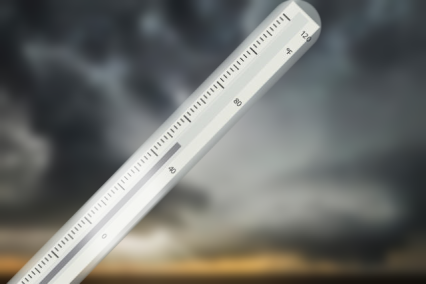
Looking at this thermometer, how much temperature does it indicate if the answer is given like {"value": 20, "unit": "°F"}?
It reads {"value": 50, "unit": "°F"}
